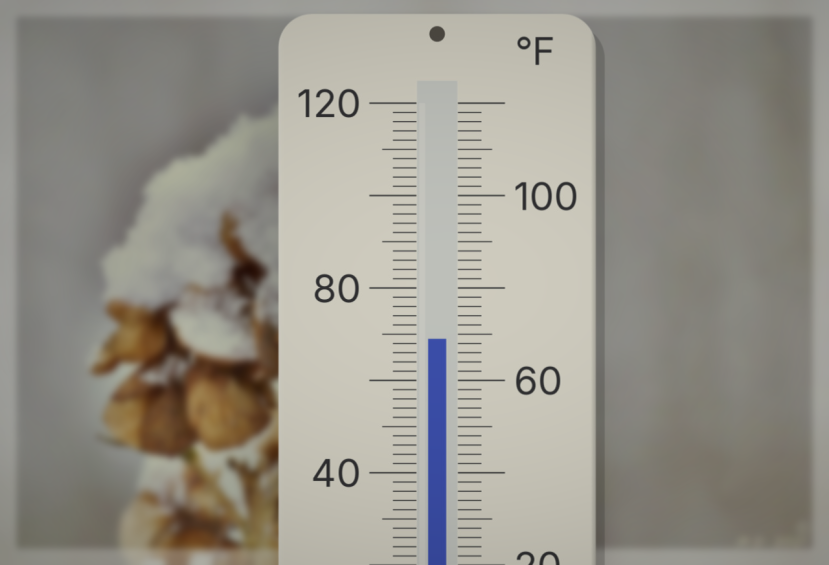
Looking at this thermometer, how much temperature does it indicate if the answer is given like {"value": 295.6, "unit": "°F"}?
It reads {"value": 69, "unit": "°F"}
